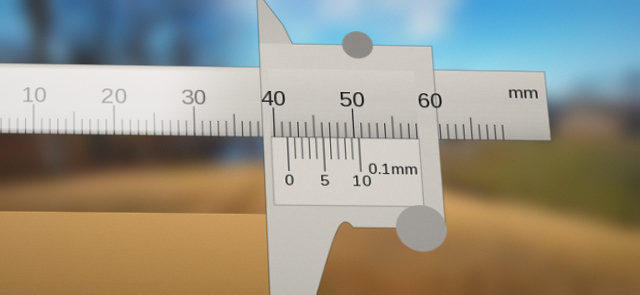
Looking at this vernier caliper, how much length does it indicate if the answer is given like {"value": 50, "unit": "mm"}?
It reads {"value": 41.6, "unit": "mm"}
